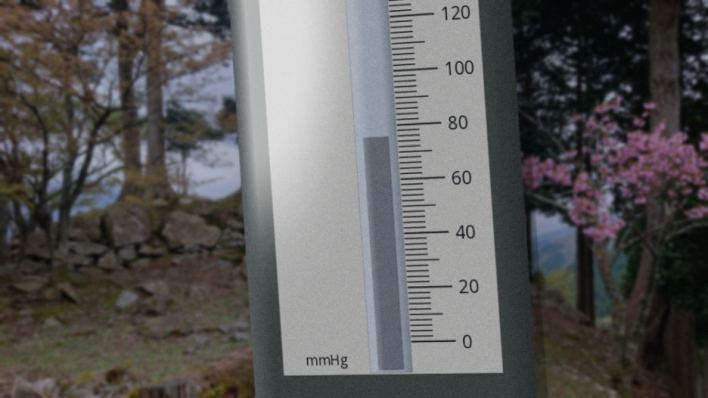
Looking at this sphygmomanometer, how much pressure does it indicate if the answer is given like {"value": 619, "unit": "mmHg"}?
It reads {"value": 76, "unit": "mmHg"}
